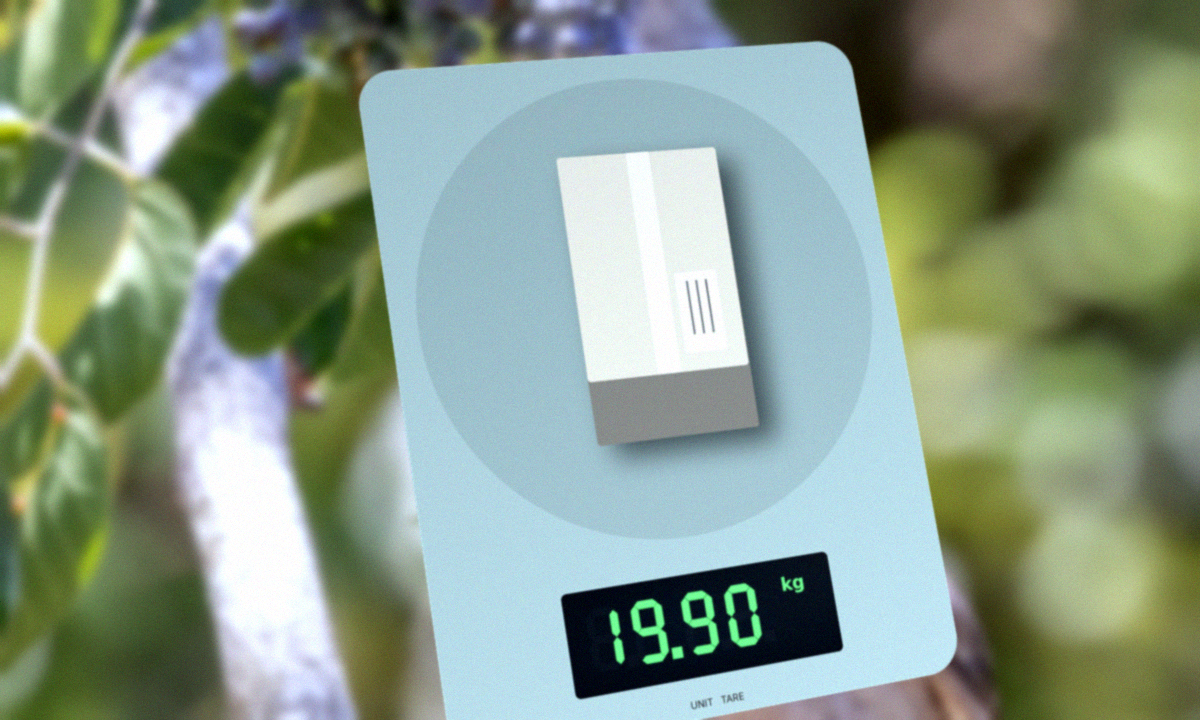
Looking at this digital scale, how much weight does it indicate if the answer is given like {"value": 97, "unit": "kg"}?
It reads {"value": 19.90, "unit": "kg"}
